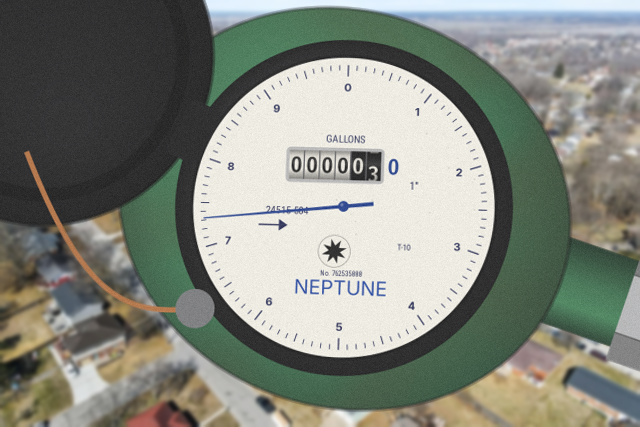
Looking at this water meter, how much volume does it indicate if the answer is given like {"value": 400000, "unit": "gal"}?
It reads {"value": 27.3, "unit": "gal"}
